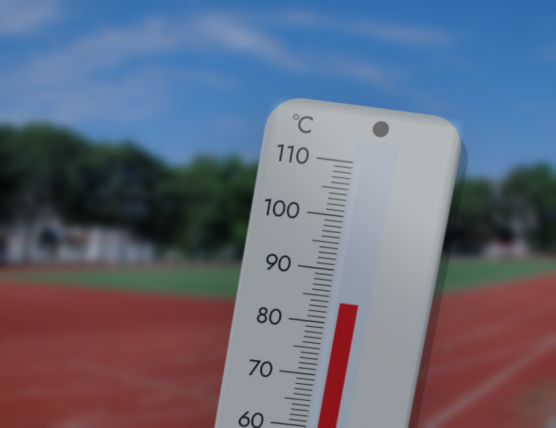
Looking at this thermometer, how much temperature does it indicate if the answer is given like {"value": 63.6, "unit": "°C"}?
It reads {"value": 84, "unit": "°C"}
